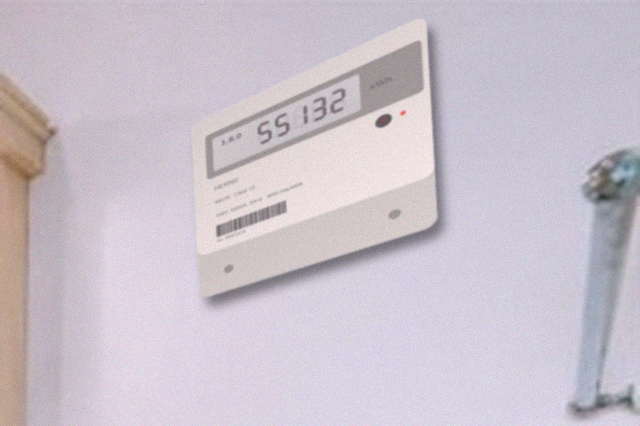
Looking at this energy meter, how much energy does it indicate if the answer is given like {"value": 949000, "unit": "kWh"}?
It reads {"value": 55132, "unit": "kWh"}
